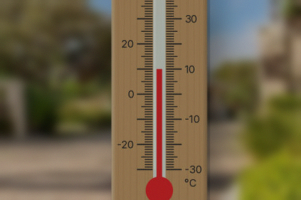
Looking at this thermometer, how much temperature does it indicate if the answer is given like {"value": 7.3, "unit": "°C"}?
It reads {"value": 10, "unit": "°C"}
